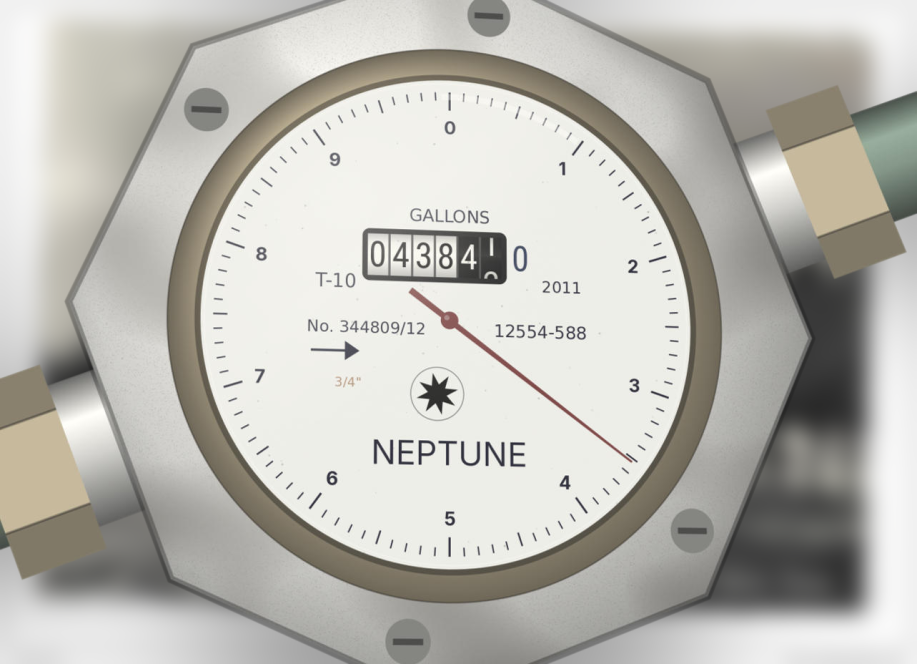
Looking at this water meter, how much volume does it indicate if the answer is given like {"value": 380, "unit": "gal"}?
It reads {"value": 438413.5, "unit": "gal"}
